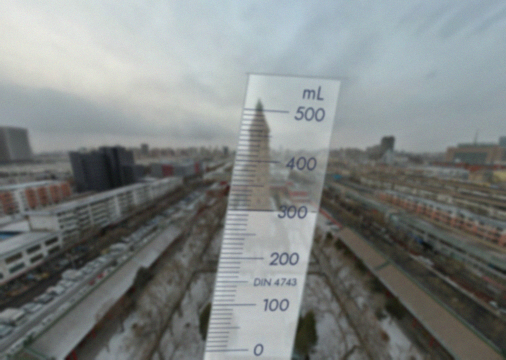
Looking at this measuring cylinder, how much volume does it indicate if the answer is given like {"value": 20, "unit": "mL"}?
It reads {"value": 300, "unit": "mL"}
